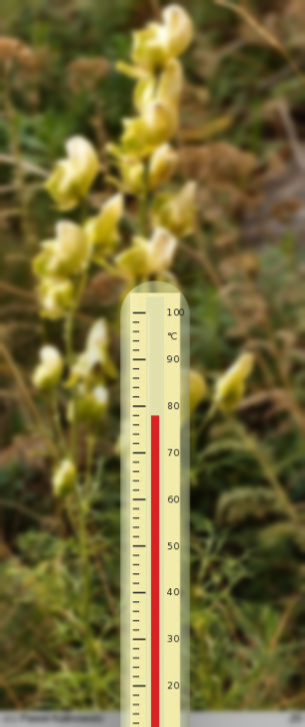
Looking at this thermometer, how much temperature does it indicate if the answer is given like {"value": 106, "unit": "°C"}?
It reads {"value": 78, "unit": "°C"}
